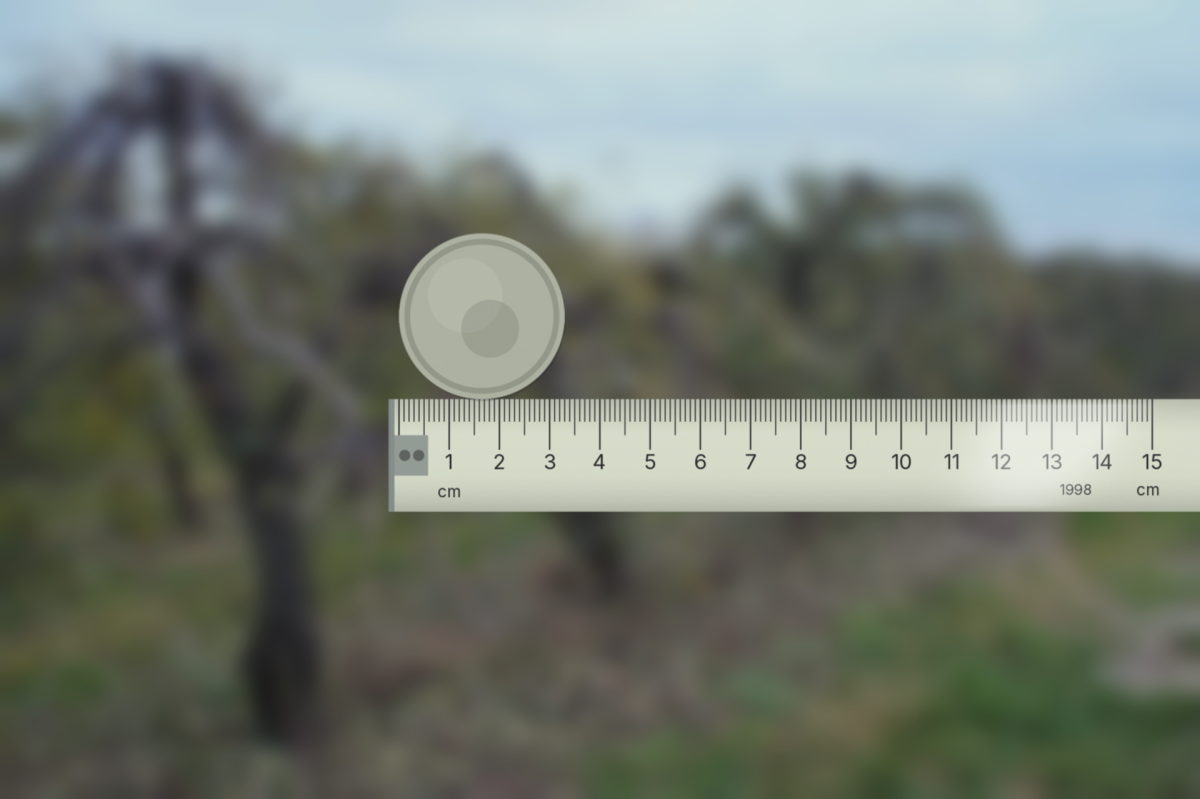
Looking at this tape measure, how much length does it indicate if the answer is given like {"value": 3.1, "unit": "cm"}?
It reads {"value": 3.3, "unit": "cm"}
